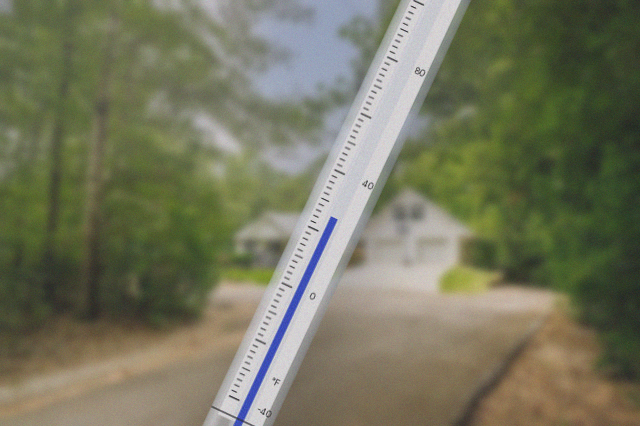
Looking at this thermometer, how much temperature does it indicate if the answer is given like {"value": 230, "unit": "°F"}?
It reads {"value": 26, "unit": "°F"}
